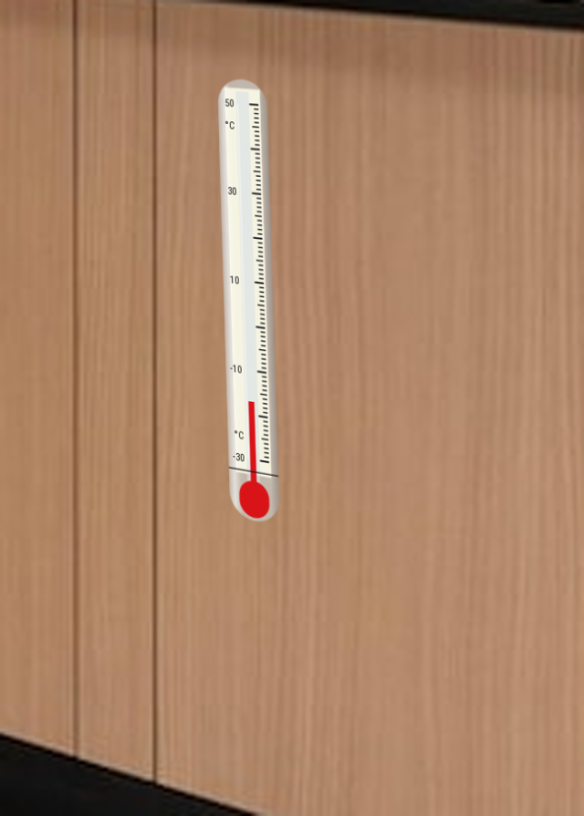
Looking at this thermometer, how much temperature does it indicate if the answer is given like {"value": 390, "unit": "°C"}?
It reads {"value": -17, "unit": "°C"}
